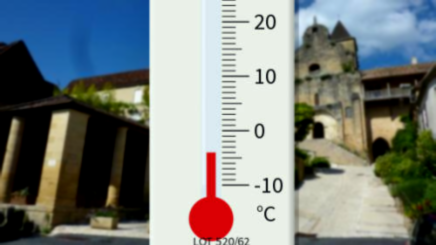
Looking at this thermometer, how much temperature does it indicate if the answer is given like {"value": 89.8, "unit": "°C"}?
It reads {"value": -4, "unit": "°C"}
